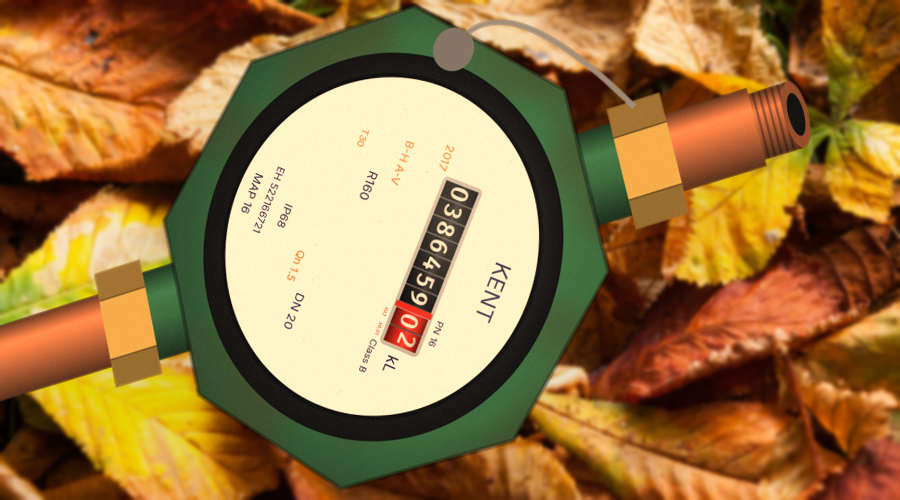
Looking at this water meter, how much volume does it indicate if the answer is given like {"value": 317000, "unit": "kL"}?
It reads {"value": 386459.02, "unit": "kL"}
